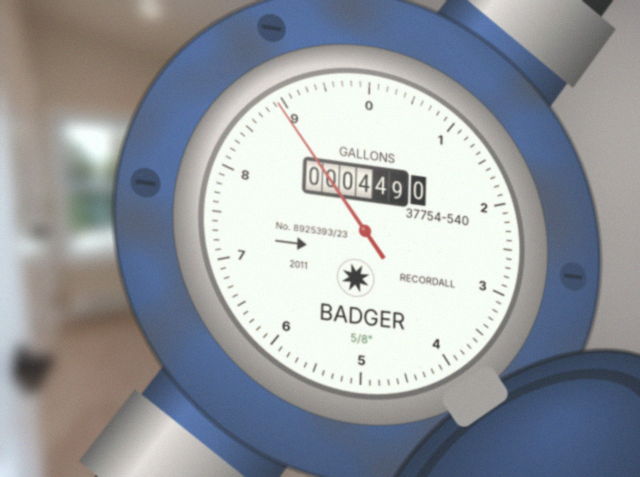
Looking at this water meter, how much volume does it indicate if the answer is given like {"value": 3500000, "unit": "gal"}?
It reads {"value": 4488.9, "unit": "gal"}
